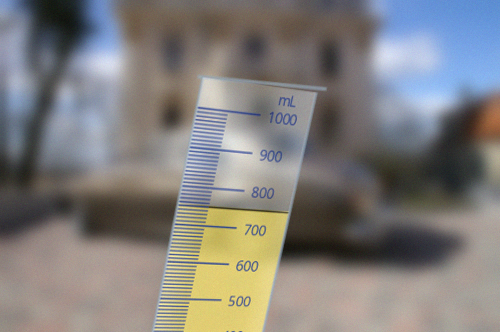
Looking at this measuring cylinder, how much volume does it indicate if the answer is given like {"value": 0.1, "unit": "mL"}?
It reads {"value": 750, "unit": "mL"}
